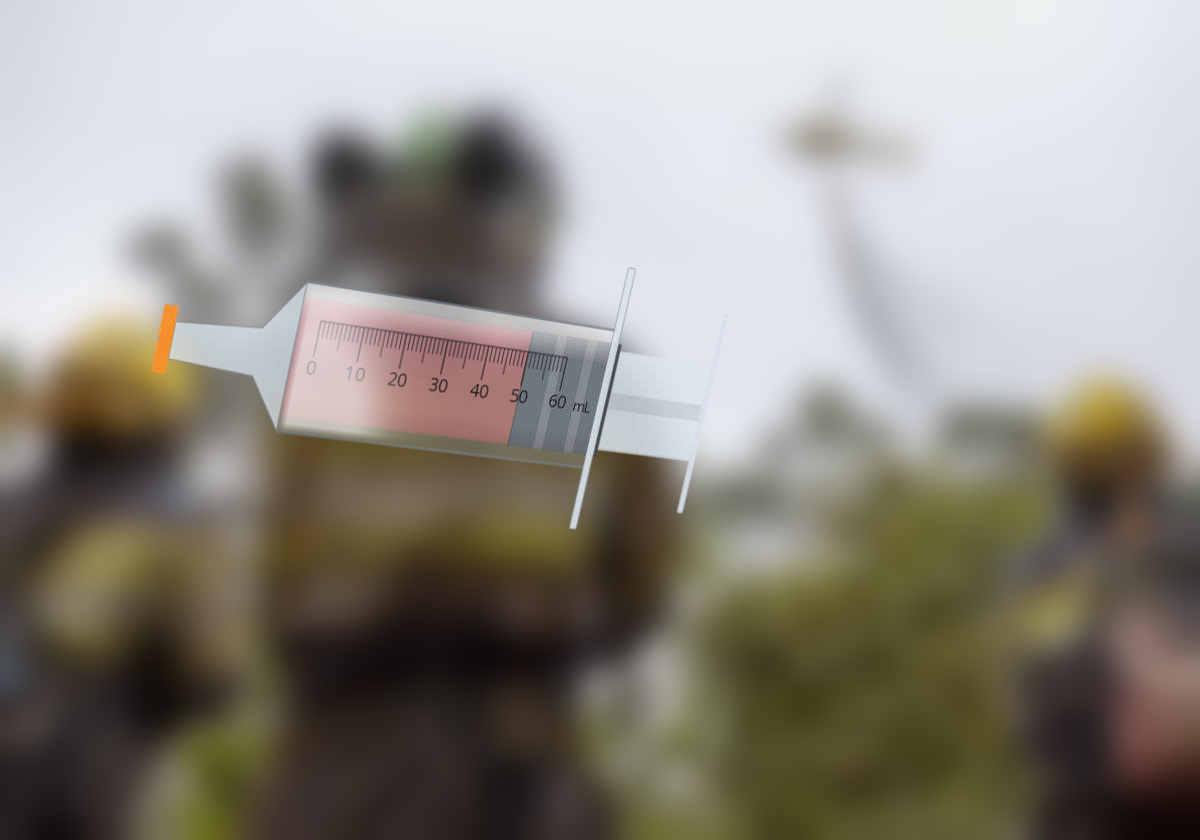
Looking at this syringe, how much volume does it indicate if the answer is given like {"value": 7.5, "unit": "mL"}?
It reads {"value": 50, "unit": "mL"}
